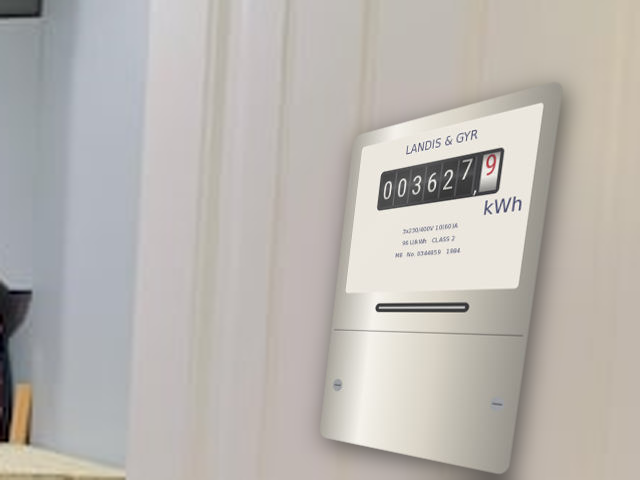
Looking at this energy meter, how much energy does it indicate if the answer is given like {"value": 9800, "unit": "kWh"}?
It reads {"value": 3627.9, "unit": "kWh"}
